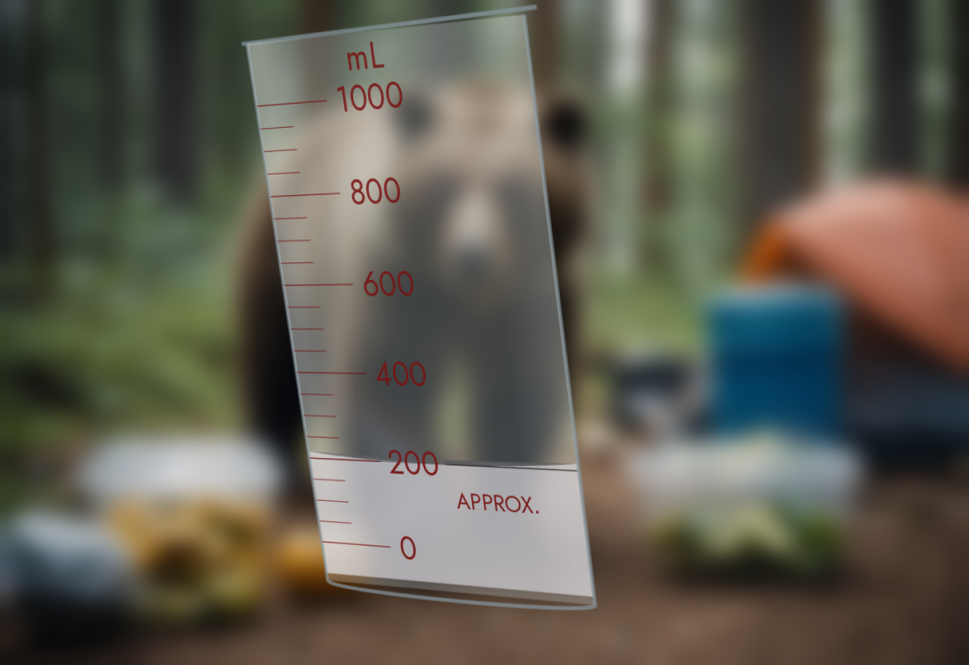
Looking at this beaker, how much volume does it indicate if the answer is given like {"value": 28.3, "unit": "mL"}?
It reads {"value": 200, "unit": "mL"}
